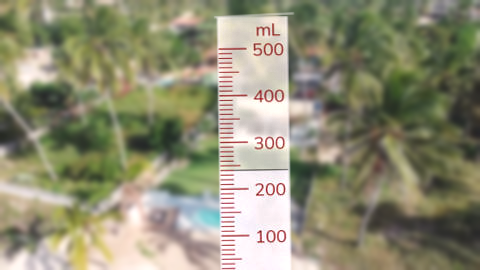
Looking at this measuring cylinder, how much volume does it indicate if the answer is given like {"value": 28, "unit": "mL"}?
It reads {"value": 240, "unit": "mL"}
